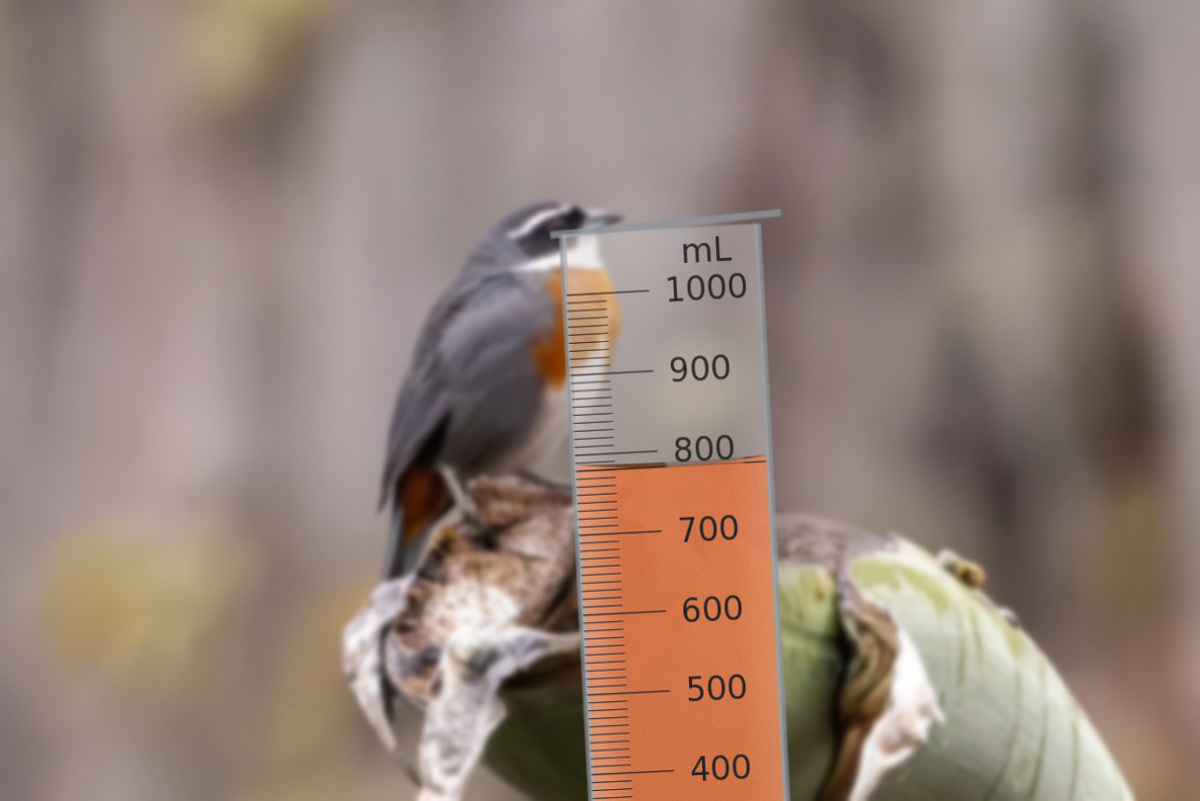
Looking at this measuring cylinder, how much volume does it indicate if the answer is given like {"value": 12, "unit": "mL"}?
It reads {"value": 780, "unit": "mL"}
